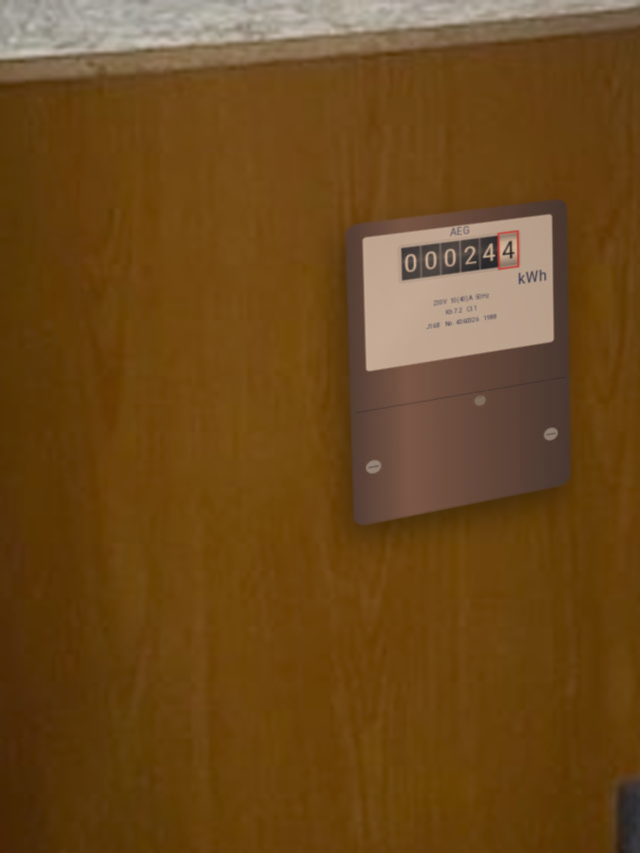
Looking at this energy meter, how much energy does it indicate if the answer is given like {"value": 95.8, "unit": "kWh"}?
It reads {"value": 24.4, "unit": "kWh"}
